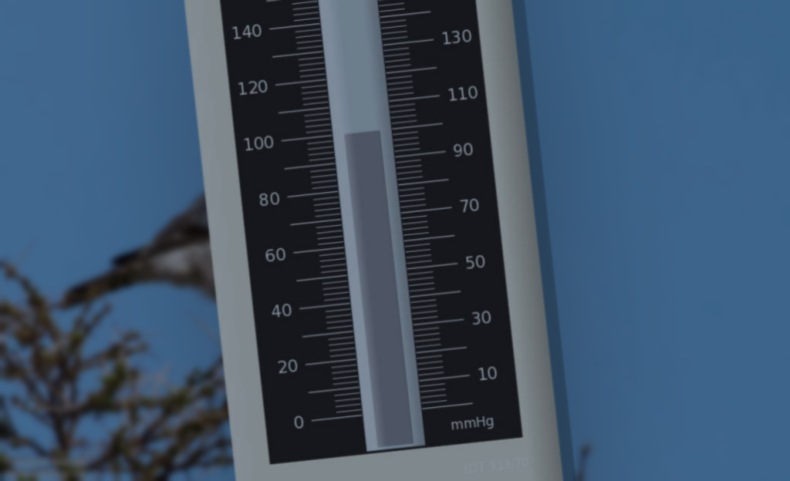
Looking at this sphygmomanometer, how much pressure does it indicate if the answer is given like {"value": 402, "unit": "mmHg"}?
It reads {"value": 100, "unit": "mmHg"}
